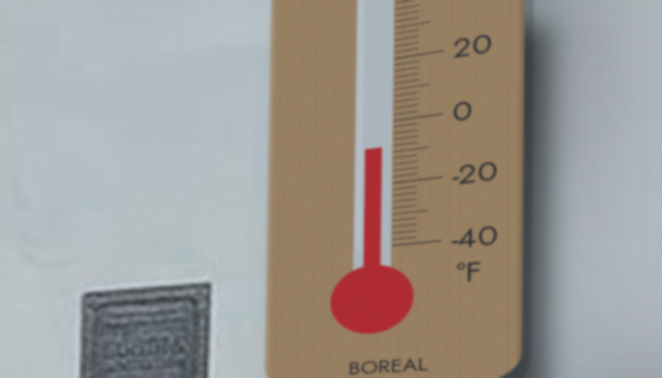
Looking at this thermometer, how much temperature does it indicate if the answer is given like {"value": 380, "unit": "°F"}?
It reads {"value": -8, "unit": "°F"}
